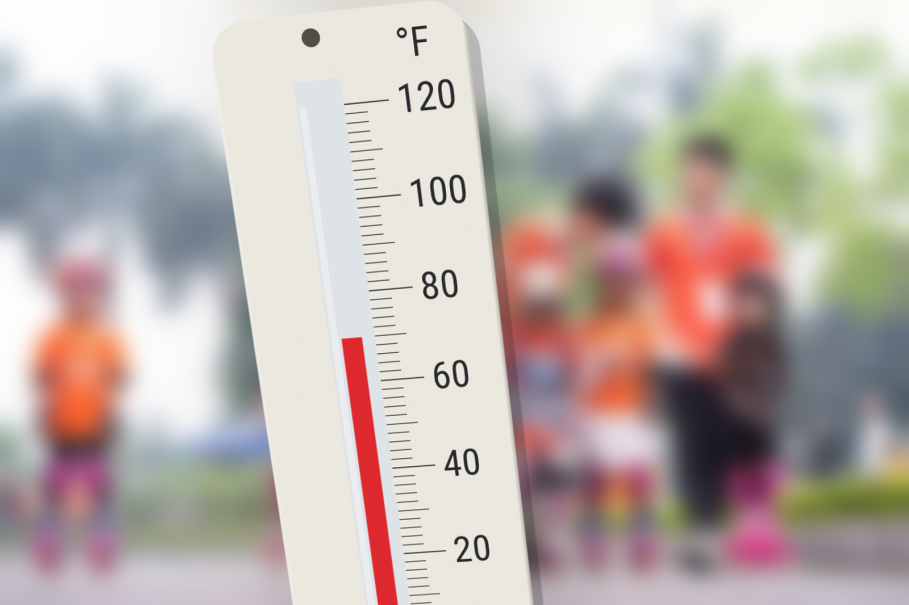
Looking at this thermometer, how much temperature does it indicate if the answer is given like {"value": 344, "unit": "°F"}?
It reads {"value": 70, "unit": "°F"}
